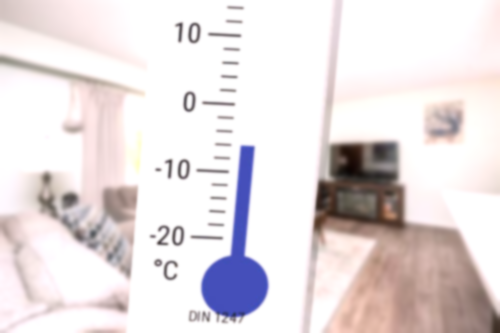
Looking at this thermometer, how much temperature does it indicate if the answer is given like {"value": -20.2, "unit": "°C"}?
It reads {"value": -6, "unit": "°C"}
